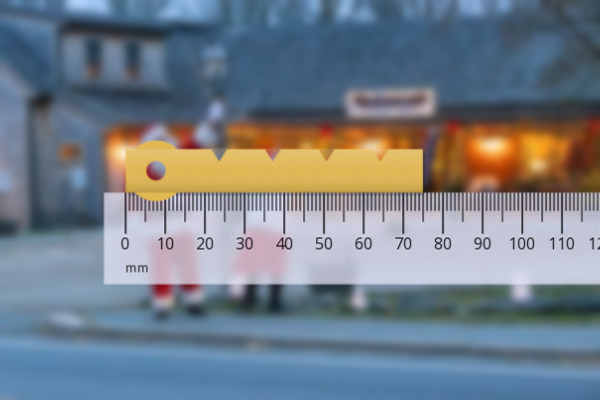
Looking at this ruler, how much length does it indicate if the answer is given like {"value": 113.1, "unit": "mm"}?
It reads {"value": 75, "unit": "mm"}
